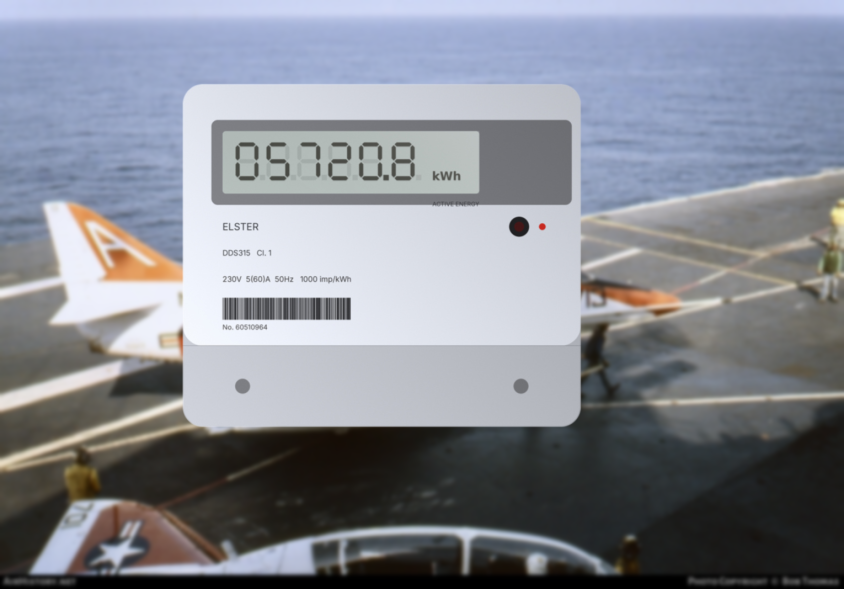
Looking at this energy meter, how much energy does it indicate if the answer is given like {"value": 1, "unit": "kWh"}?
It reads {"value": 5720.8, "unit": "kWh"}
